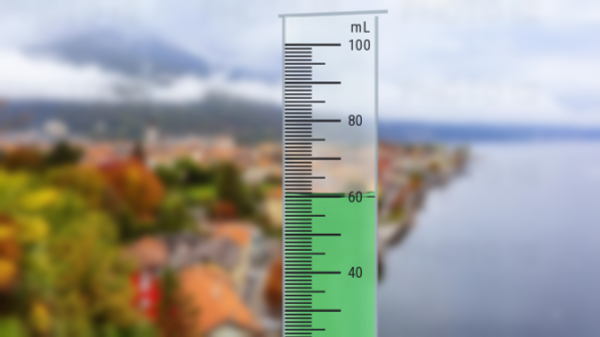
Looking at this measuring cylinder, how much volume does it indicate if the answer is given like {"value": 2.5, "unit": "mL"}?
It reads {"value": 60, "unit": "mL"}
